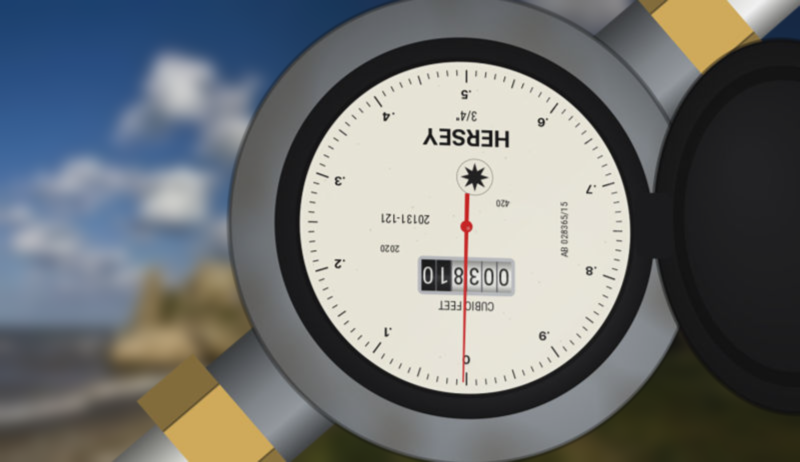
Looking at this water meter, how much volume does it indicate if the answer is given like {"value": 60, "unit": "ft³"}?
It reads {"value": 3810.00, "unit": "ft³"}
